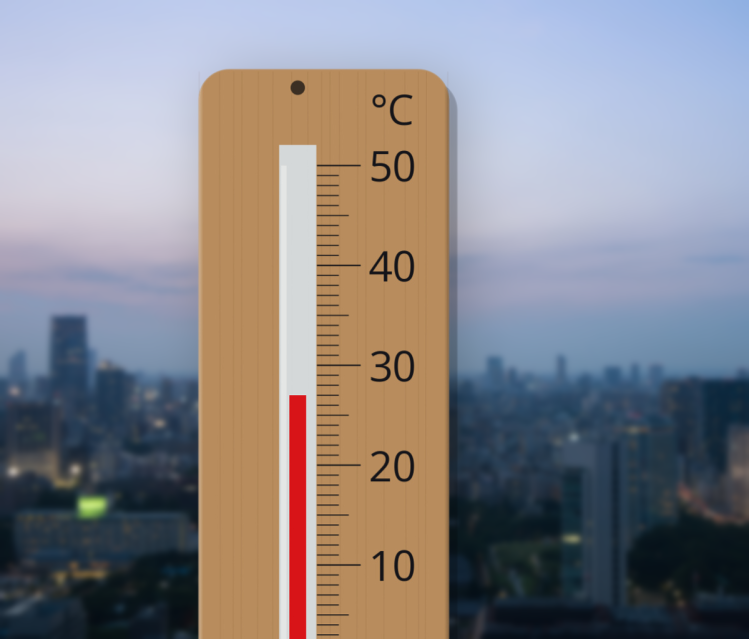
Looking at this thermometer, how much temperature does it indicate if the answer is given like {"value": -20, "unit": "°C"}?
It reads {"value": 27, "unit": "°C"}
